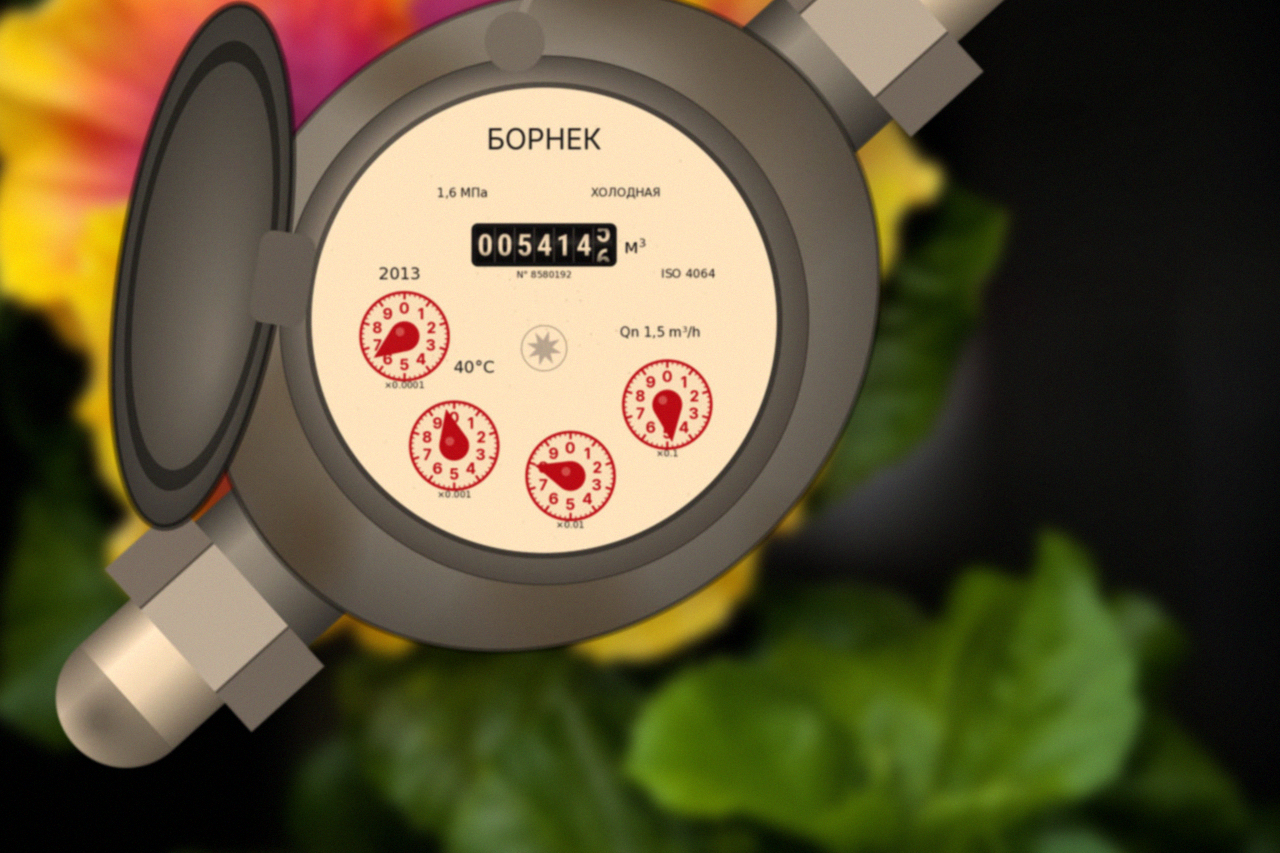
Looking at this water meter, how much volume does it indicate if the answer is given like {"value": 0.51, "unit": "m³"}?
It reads {"value": 54145.4796, "unit": "m³"}
